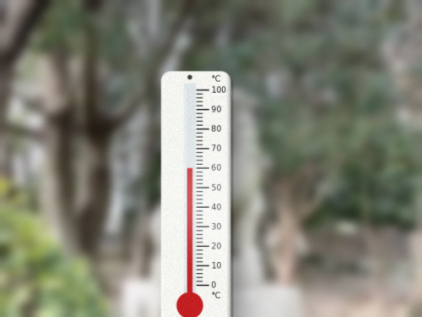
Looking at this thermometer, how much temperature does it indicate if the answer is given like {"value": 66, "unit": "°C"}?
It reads {"value": 60, "unit": "°C"}
